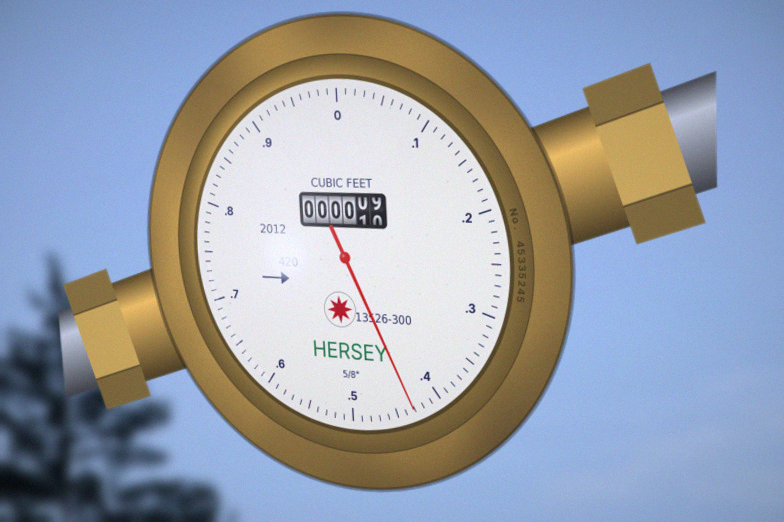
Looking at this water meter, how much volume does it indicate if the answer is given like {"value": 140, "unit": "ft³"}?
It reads {"value": 9.43, "unit": "ft³"}
